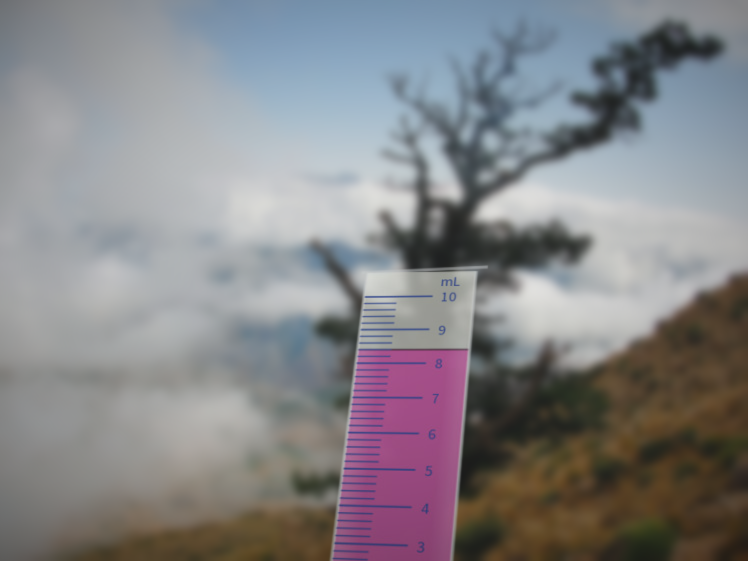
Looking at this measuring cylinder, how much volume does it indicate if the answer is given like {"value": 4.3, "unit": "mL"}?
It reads {"value": 8.4, "unit": "mL"}
